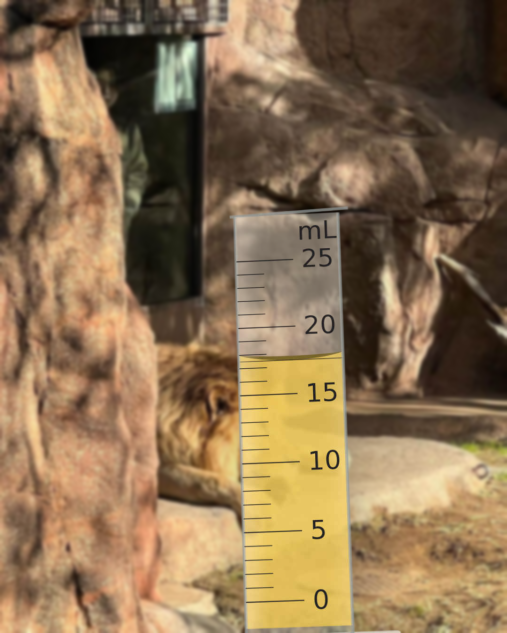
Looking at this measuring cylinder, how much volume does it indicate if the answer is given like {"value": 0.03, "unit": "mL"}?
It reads {"value": 17.5, "unit": "mL"}
